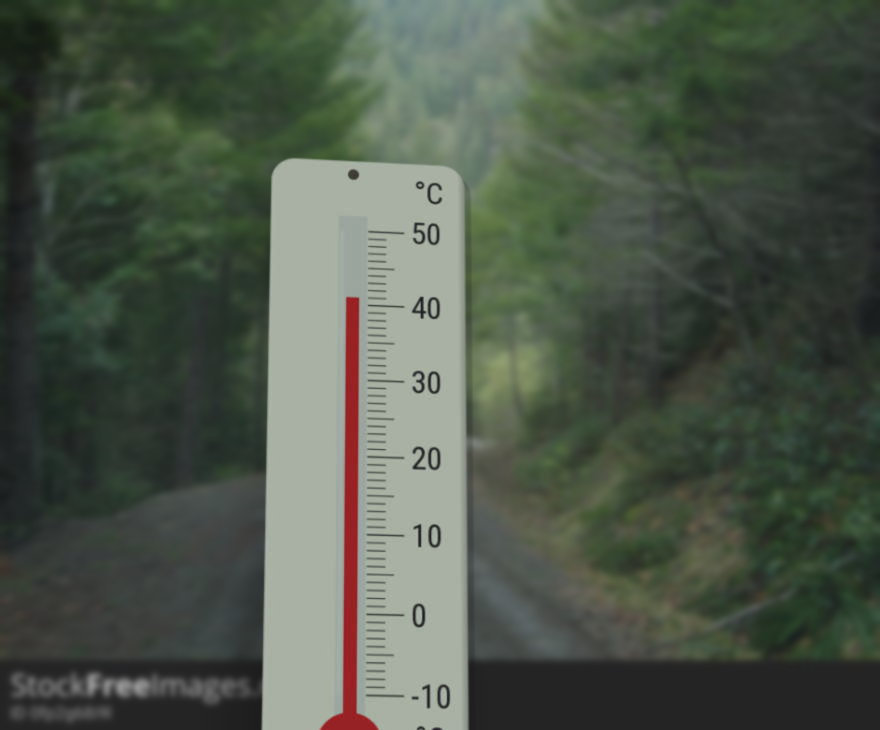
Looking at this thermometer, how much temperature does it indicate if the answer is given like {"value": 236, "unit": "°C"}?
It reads {"value": 41, "unit": "°C"}
